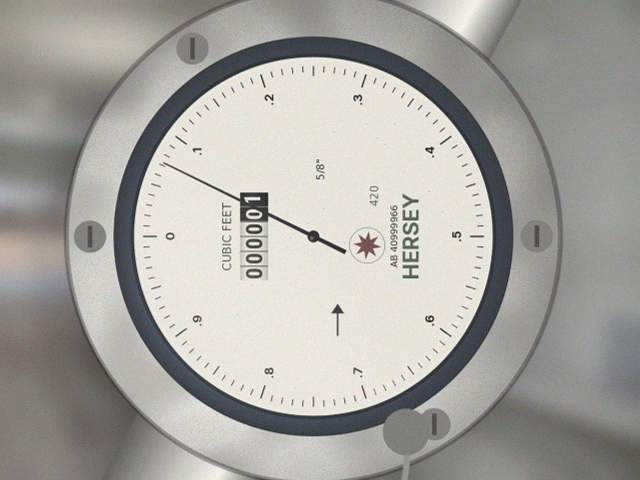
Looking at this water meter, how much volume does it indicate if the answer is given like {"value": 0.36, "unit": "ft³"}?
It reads {"value": 1.07, "unit": "ft³"}
